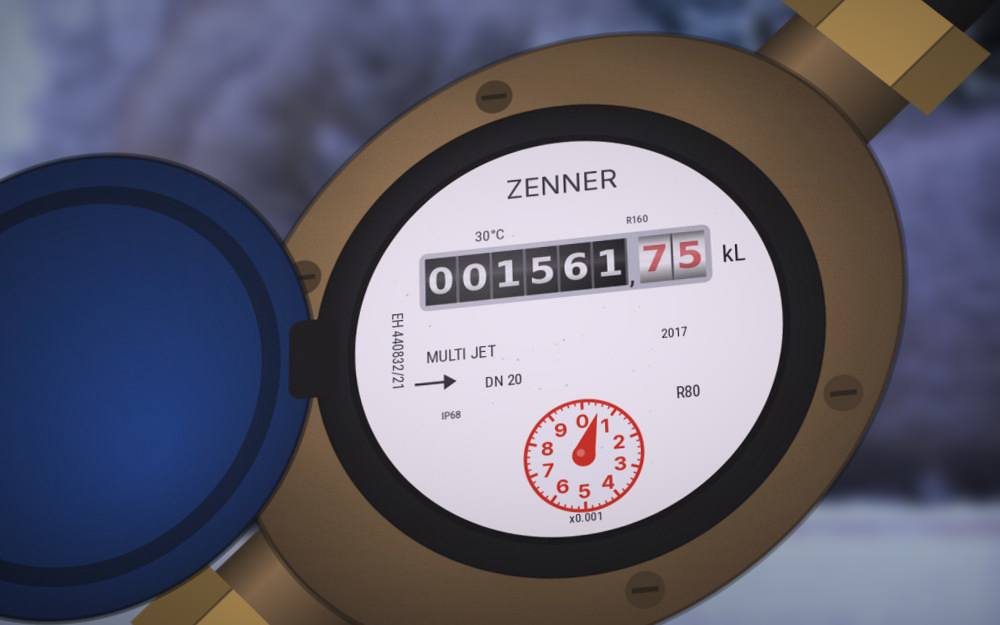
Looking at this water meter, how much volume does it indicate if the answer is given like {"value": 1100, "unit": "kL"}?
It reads {"value": 1561.750, "unit": "kL"}
